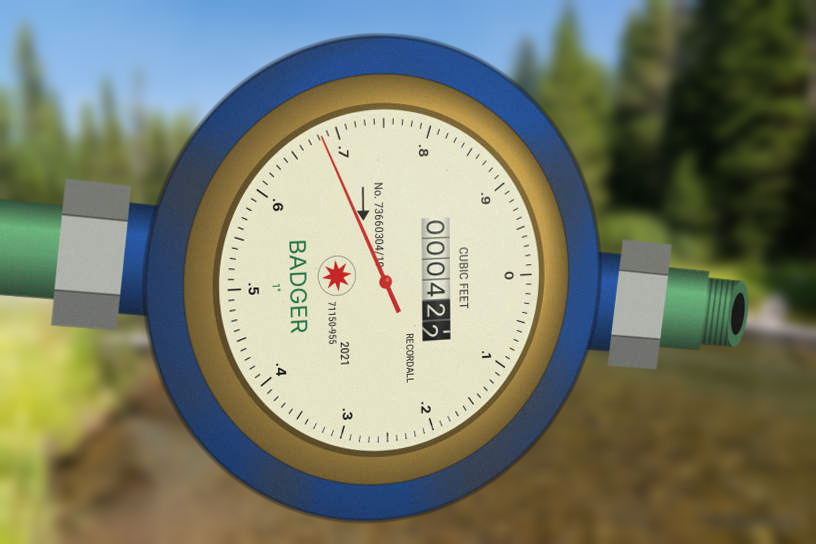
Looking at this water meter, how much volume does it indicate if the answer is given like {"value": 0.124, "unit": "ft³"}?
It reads {"value": 421.68, "unit": "ft³"}
